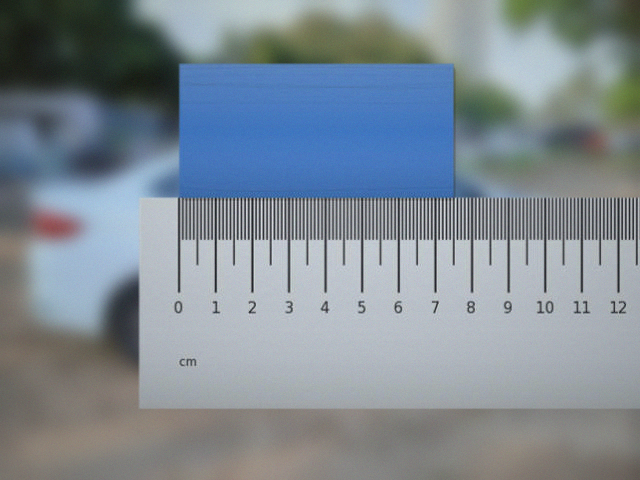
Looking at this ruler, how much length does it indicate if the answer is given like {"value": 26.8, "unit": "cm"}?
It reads {"value": 7.5, "unit": "cm"}
